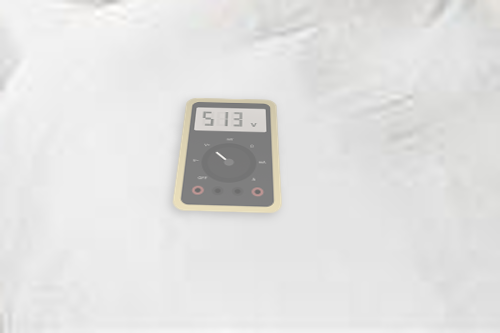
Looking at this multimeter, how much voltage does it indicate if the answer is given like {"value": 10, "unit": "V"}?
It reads {"value": 513, "unit": "V"}
